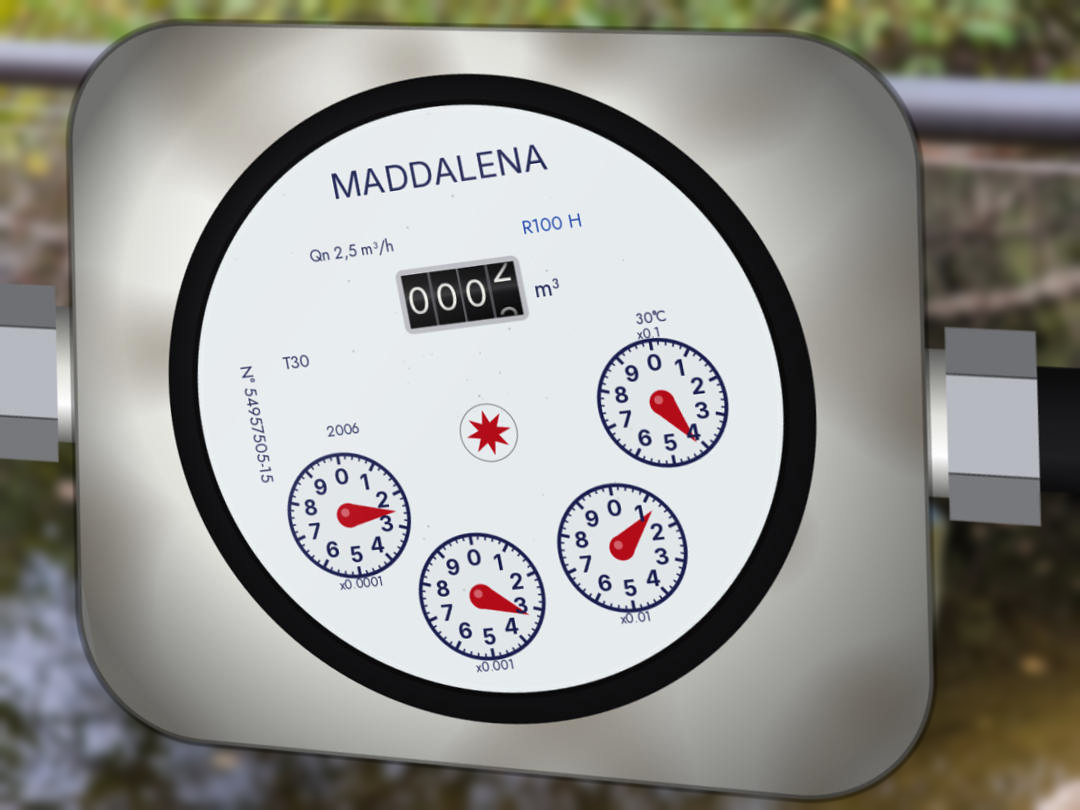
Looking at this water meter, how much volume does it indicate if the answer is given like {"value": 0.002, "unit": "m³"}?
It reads {"value": 2.4132, "unit": "m³"}
